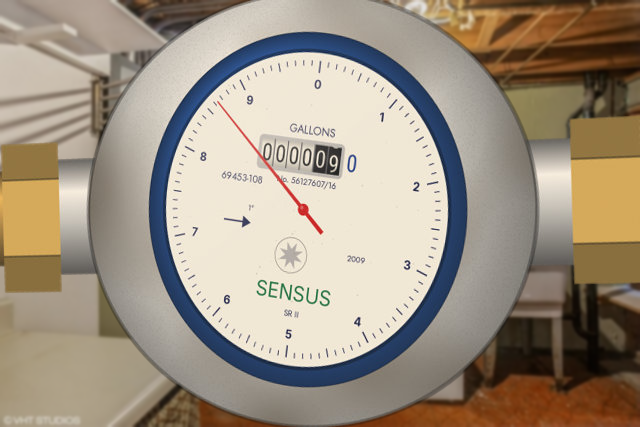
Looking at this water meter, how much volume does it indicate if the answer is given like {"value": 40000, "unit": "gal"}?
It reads {"value": 88.6, "unit": "gal"}
